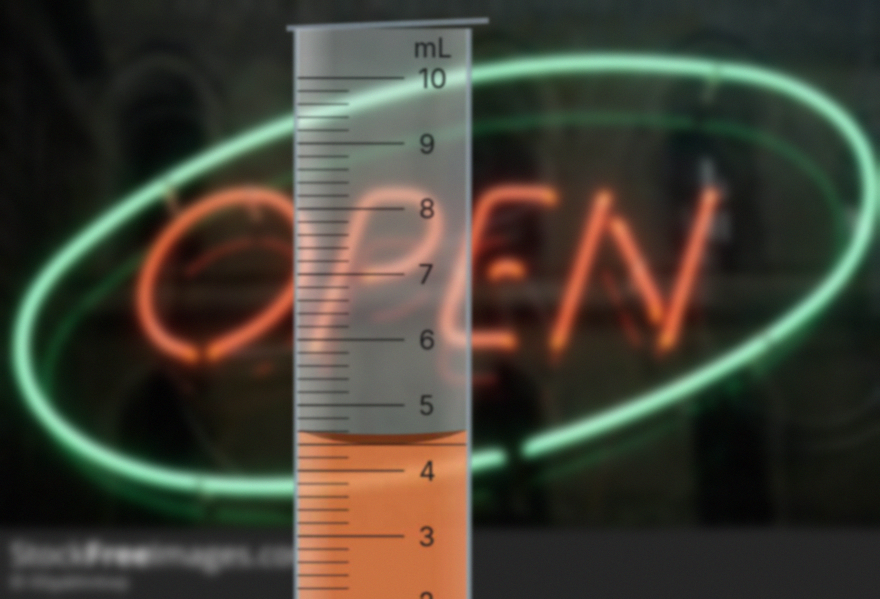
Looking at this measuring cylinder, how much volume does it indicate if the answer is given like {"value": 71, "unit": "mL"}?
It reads {"value": 4.4, "unit": "mL"}
